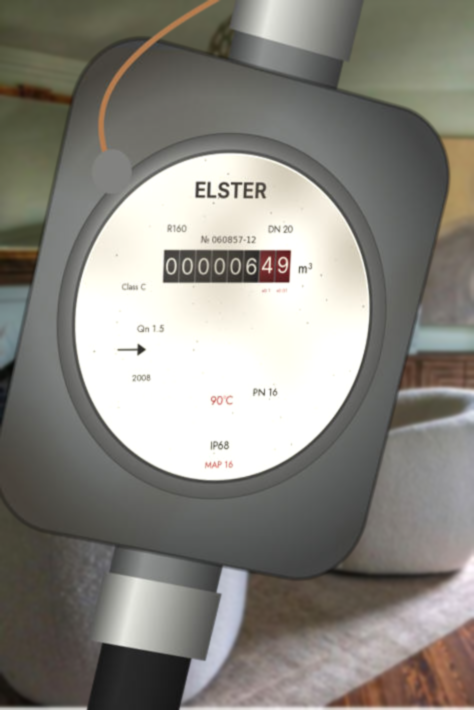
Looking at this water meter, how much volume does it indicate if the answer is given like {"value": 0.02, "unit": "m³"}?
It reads {"value": 6.49, "unit": "m³"}
